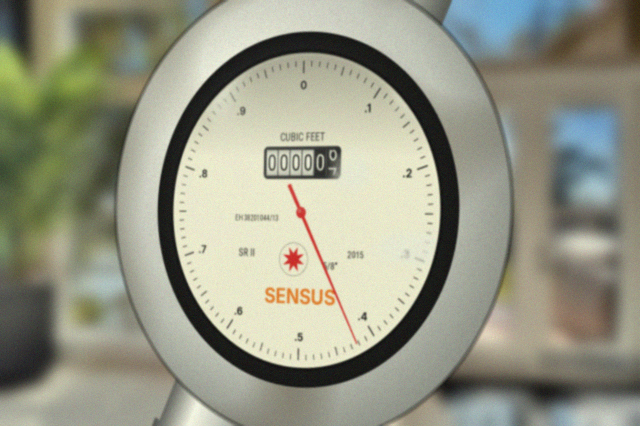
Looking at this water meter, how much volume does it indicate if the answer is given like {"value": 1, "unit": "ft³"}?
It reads {"value": 6.42, "unit": "ft³"}
